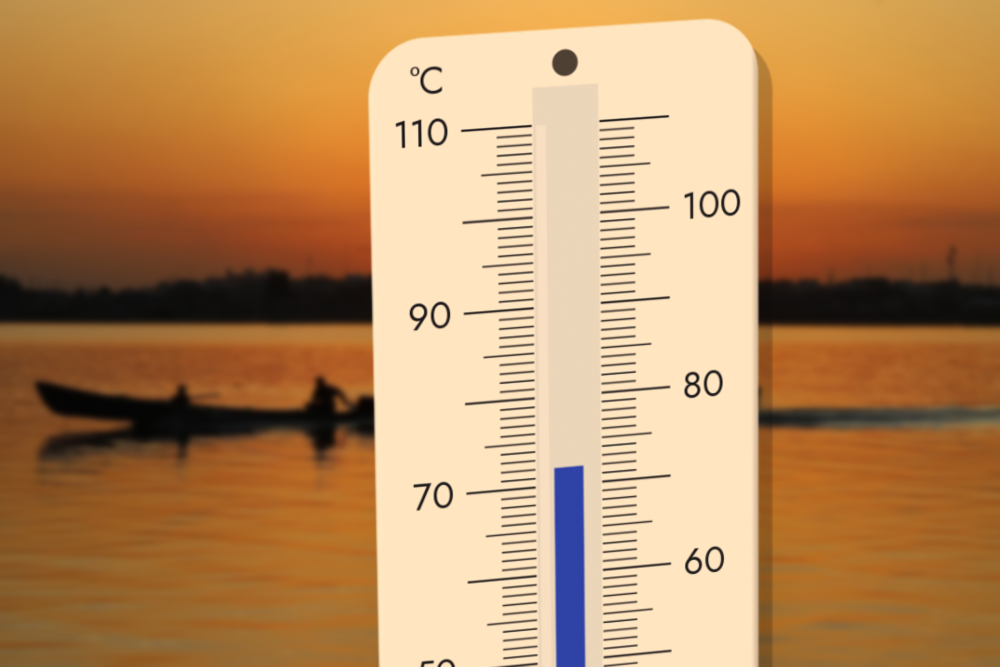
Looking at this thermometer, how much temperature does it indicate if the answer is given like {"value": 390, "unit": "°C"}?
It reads {"value": 72, "unit": "°C"}
